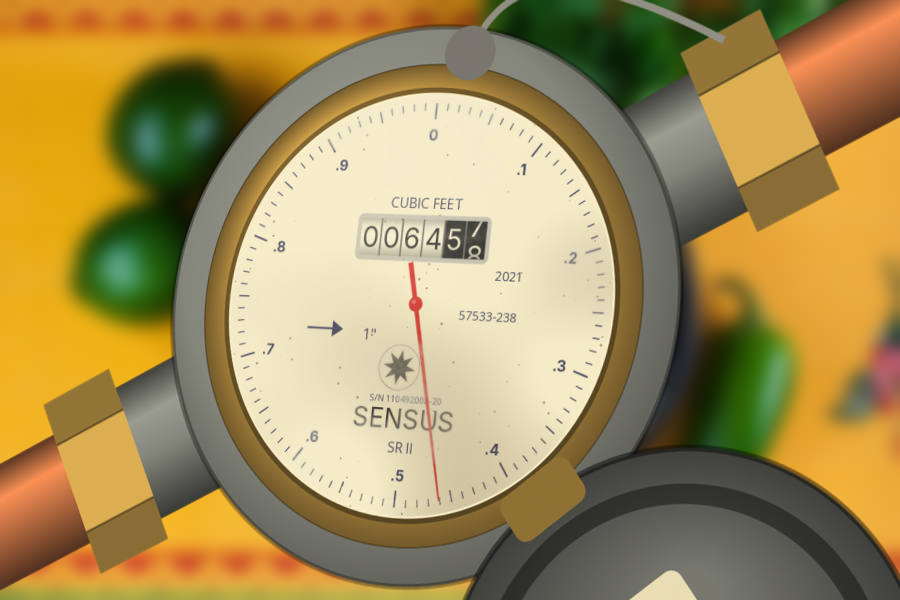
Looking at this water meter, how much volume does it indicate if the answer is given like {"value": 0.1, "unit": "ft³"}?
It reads {"value": 6457.46, "unit": "ft³"}
